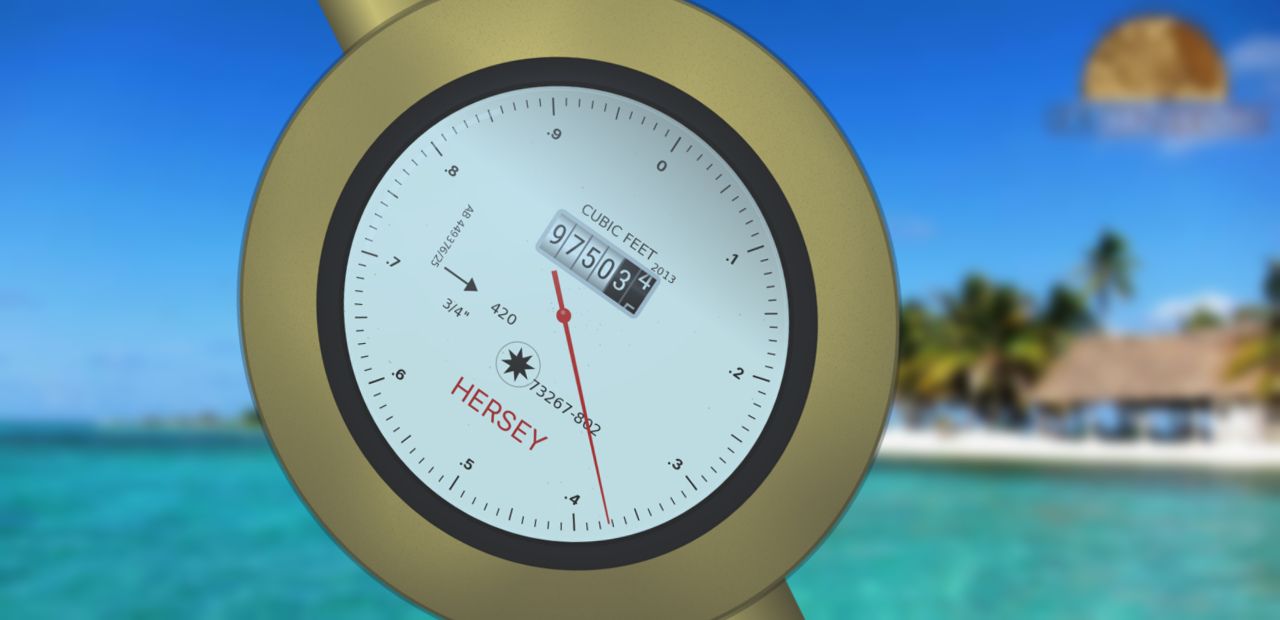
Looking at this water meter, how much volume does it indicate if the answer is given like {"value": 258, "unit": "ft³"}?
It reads {"value": 975034.37, "unit": "ft³"}
